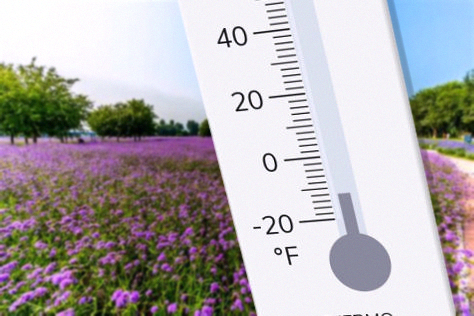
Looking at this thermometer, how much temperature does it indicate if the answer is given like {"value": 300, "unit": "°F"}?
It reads {"value": -12, "unit": "°F"}
